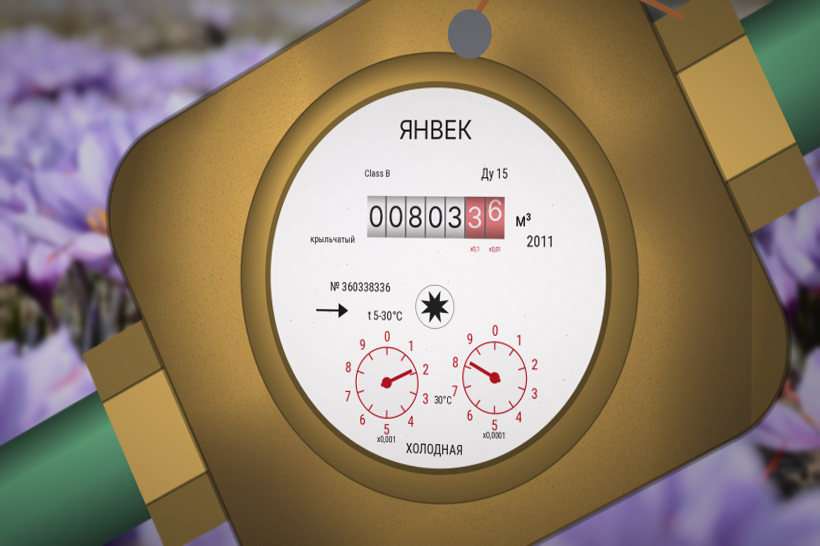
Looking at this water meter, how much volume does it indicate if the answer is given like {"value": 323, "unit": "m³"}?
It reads {"value": 803.3618, "unit": "m³"}
